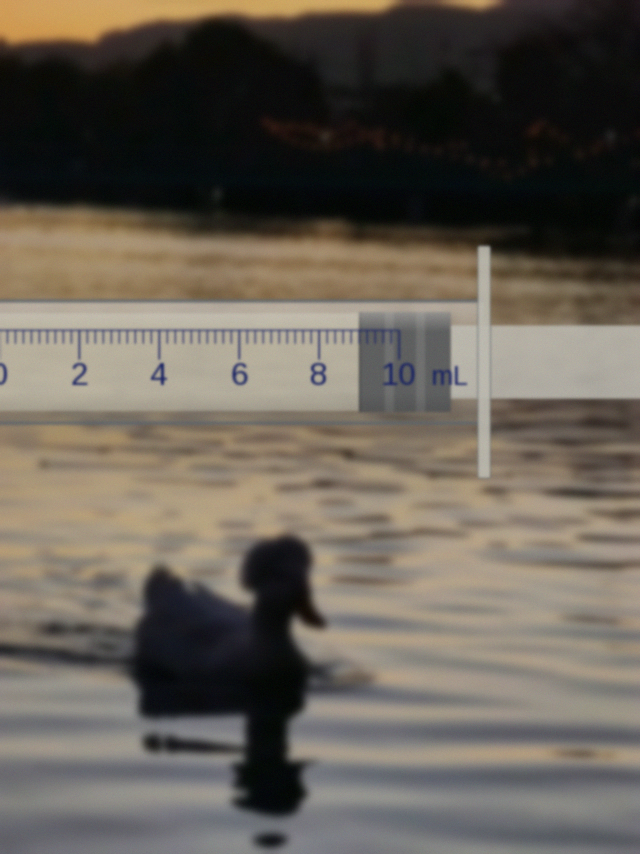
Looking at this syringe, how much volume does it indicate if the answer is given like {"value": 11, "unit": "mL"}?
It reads {"value": 9, "unit": "mL"}
